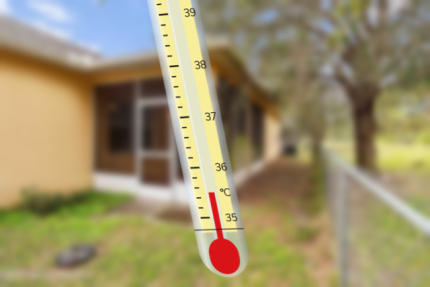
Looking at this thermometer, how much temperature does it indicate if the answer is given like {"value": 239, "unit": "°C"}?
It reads {"value": 35.5, "unit": "°C"}
